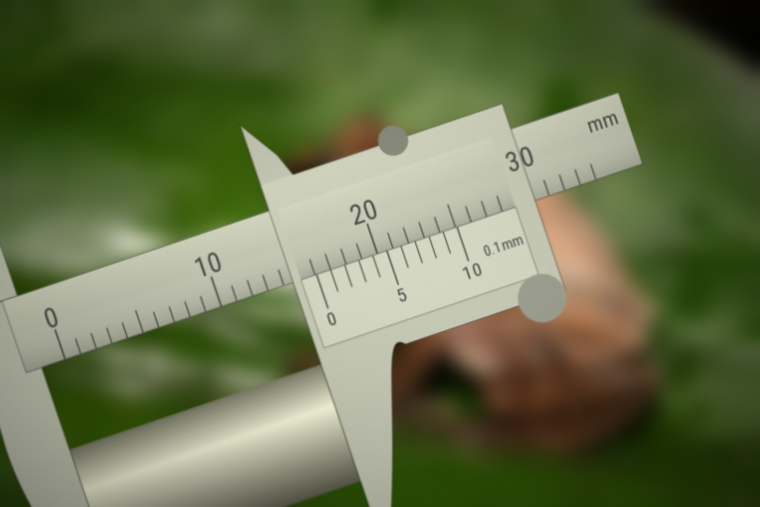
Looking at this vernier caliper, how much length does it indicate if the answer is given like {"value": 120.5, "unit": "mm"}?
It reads {"value": 16.1, "unit": "mm"}
